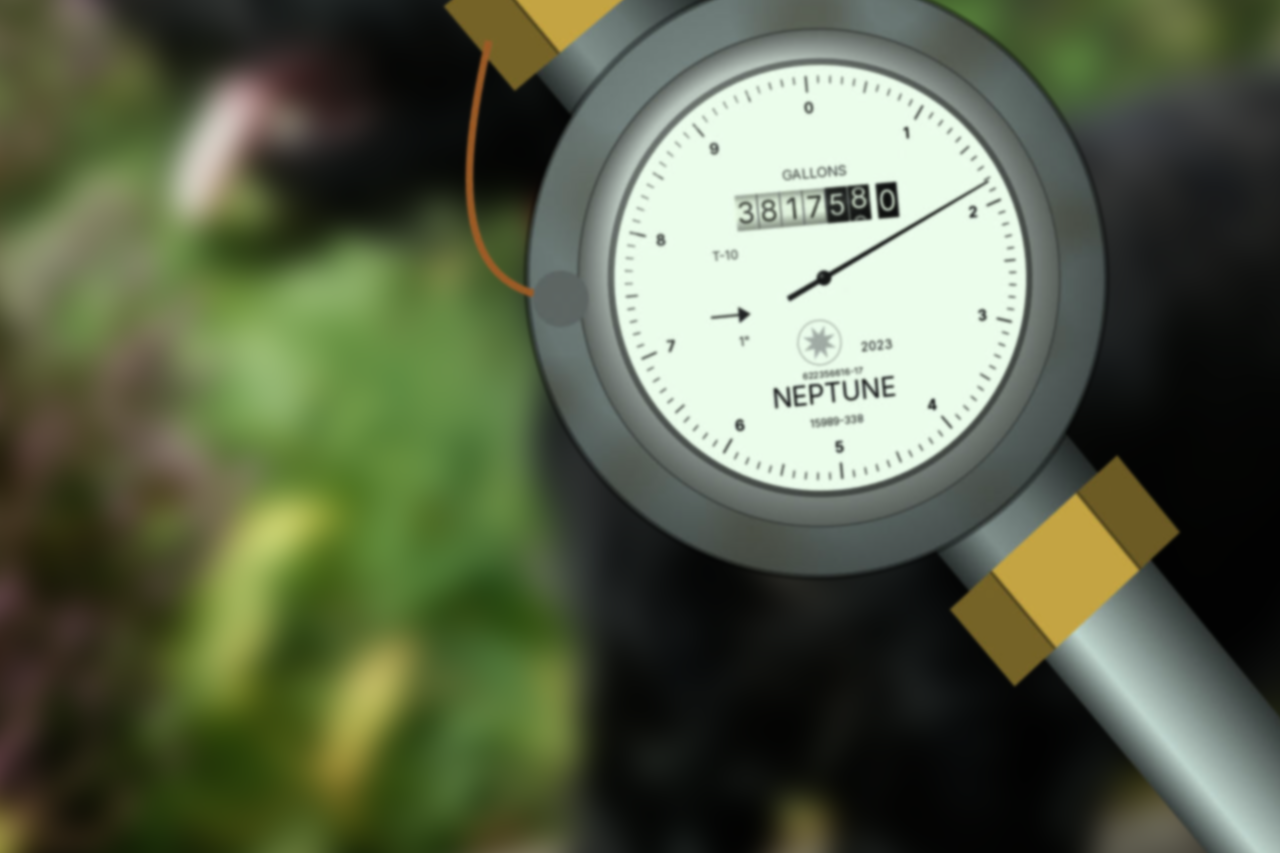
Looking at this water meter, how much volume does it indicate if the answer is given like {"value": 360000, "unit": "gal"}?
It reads {"value": 3817581.8, "unit": "gal"}
